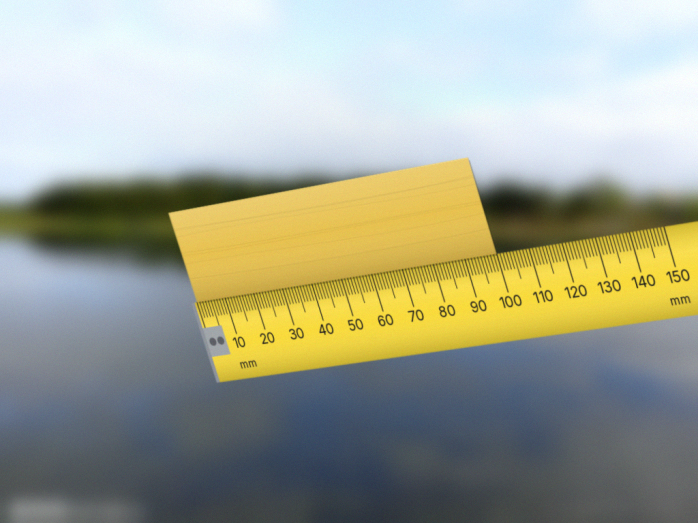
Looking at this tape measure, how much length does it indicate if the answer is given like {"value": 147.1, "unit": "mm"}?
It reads {"value": 100, "unit": "mm"}
